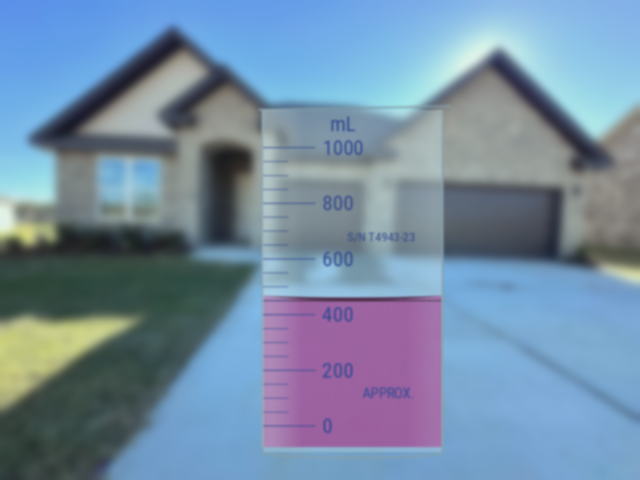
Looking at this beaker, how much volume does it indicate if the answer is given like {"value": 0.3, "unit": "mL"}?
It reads {"value": 450, "unit": "mL"}
